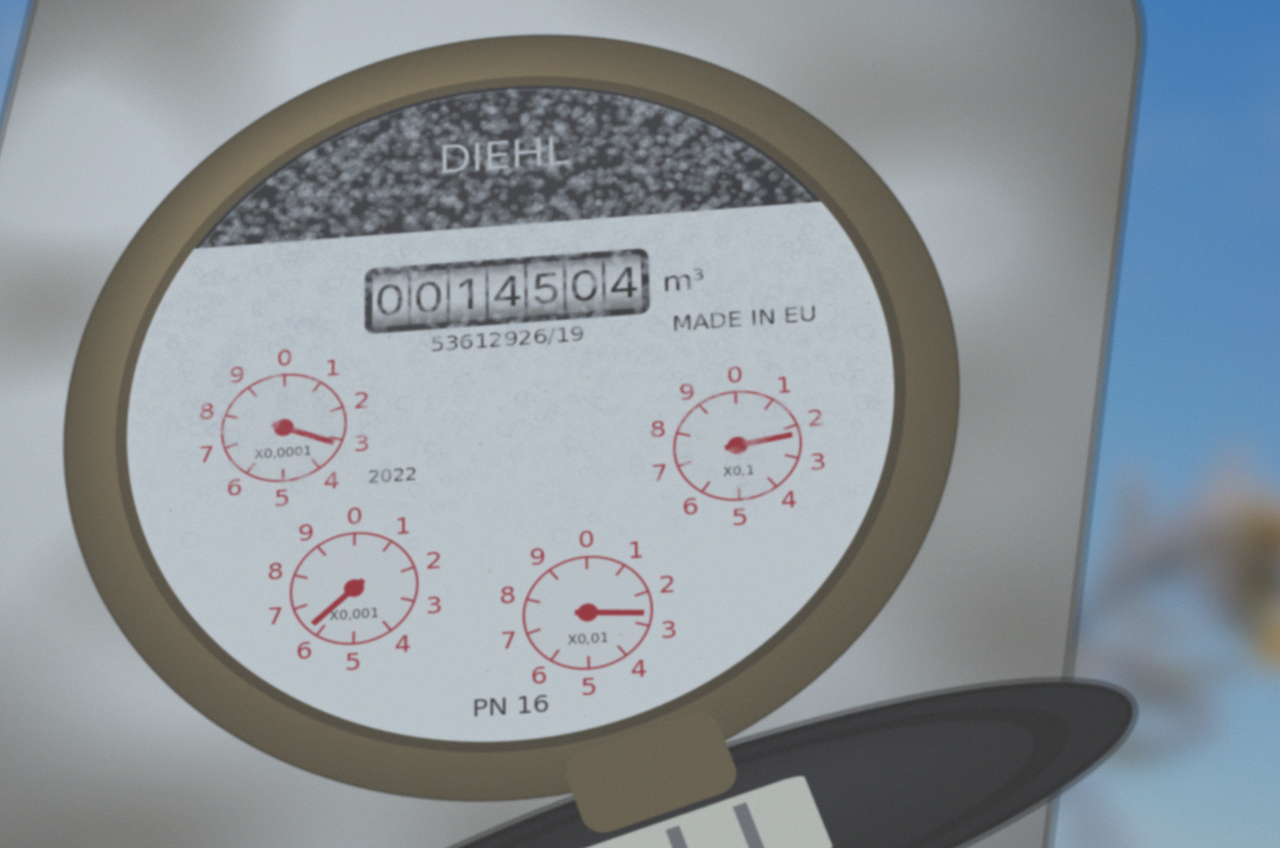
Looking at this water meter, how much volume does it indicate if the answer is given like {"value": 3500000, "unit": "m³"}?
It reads {"value": 14504.2263, "unit": "m³"}
